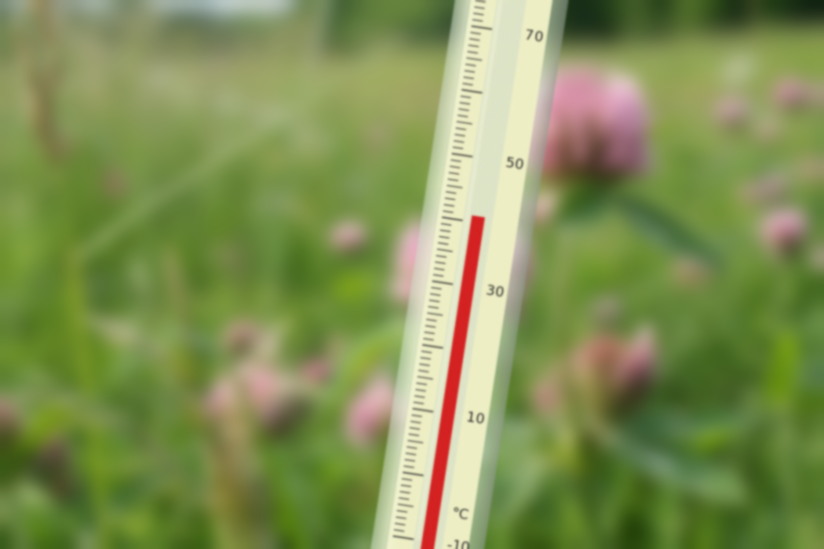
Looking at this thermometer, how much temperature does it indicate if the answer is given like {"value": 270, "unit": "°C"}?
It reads {"value": 41, "unit": "°C"}
